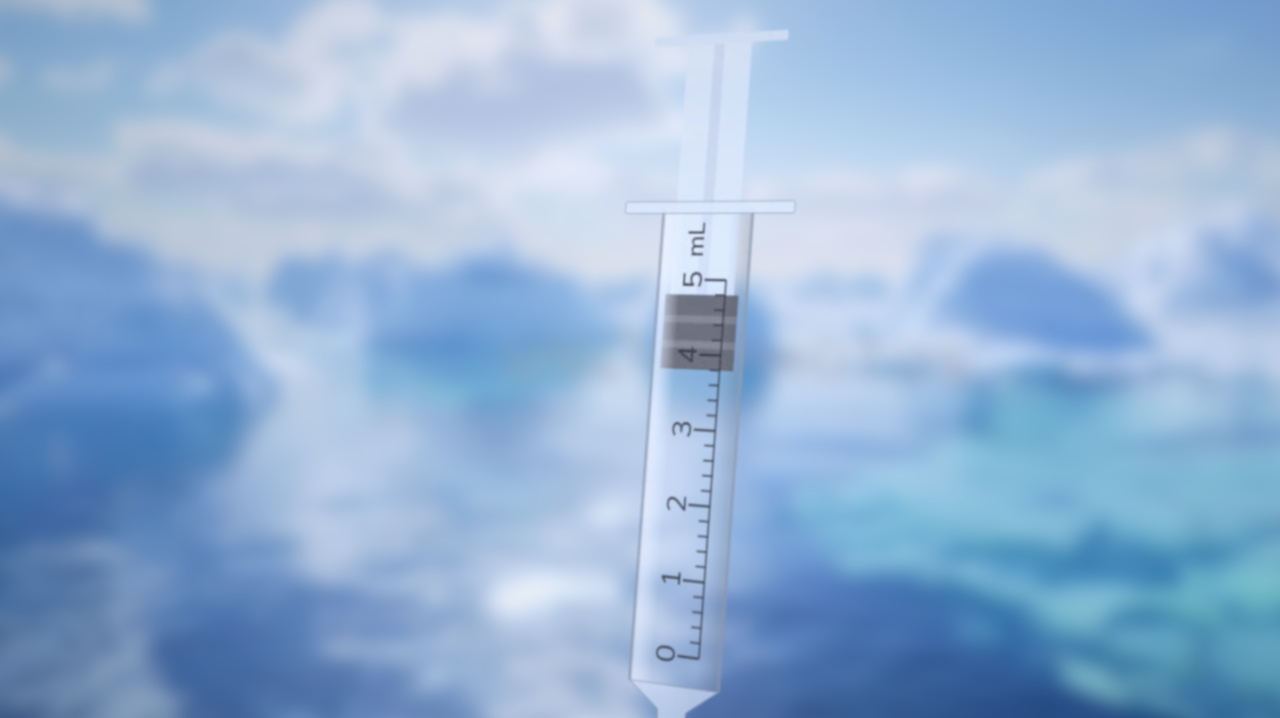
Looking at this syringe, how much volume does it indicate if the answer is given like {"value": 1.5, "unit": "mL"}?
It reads {"value": 3.8, "unit": "mL"}
